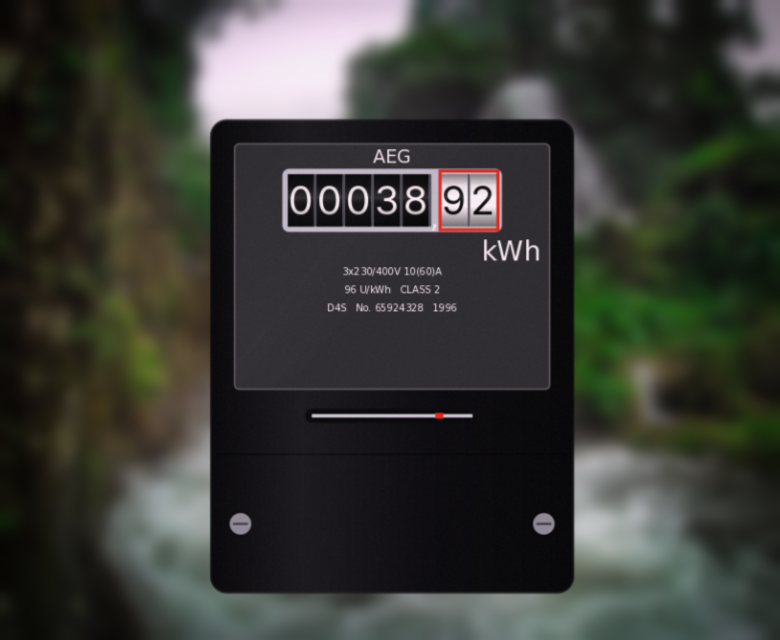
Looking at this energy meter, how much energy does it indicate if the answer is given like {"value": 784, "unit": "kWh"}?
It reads {"value": 38.92, "unit": "kWh"}
